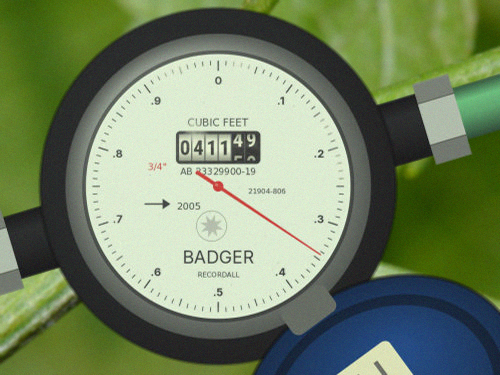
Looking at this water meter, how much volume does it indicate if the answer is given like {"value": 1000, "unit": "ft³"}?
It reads {"value": 41149.34, "unit": "ft³"}
